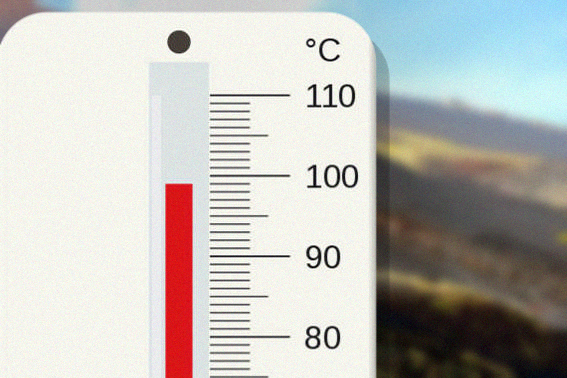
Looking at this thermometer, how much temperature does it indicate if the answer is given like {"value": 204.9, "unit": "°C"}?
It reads {"value": 99, "unit": "°C"}
